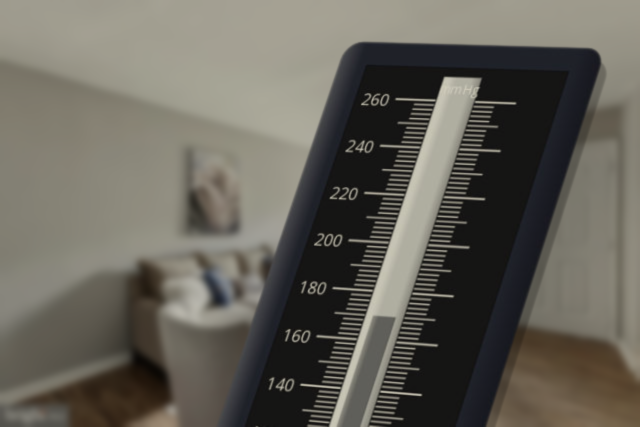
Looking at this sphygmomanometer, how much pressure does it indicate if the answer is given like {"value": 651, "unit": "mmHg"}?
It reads {"value": 170, "unit": "mmHg"}
